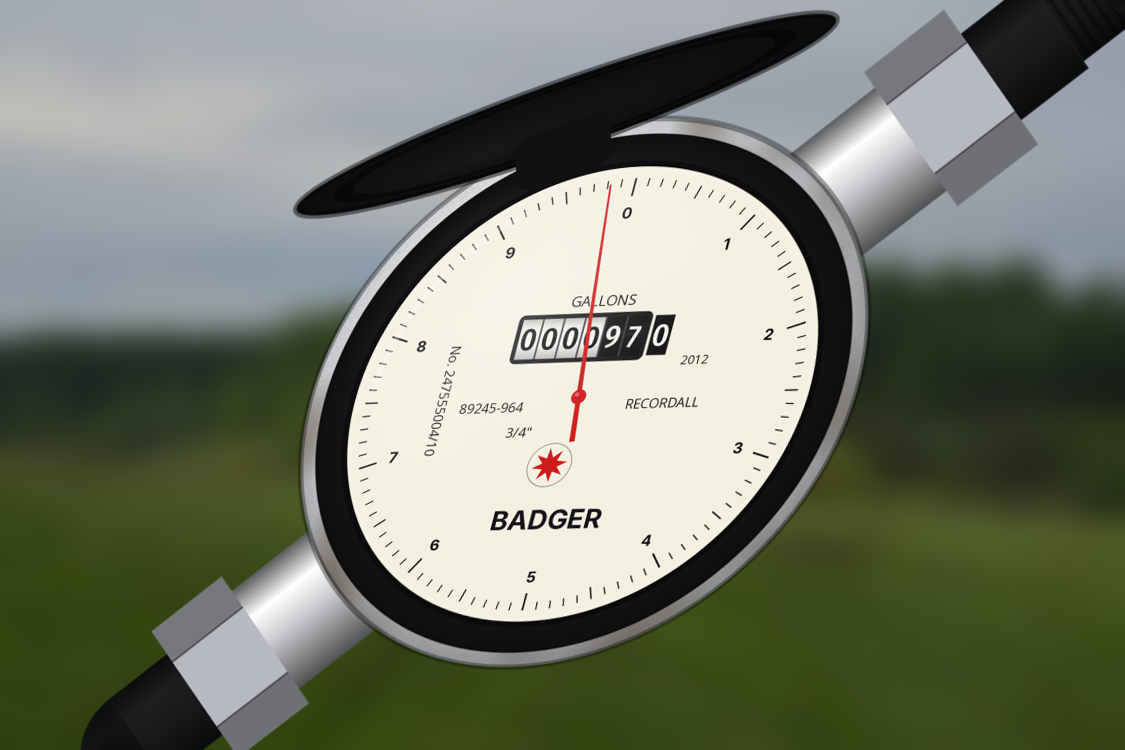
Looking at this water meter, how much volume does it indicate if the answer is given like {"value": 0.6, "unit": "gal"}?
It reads {"value": 969.8, "unit": "gal"}
